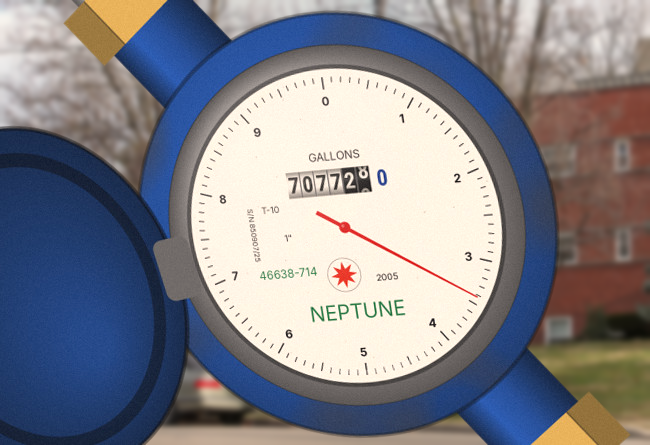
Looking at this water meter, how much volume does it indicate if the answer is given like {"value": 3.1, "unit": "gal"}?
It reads {"value": 7077283.4, "unit": "gal"}
